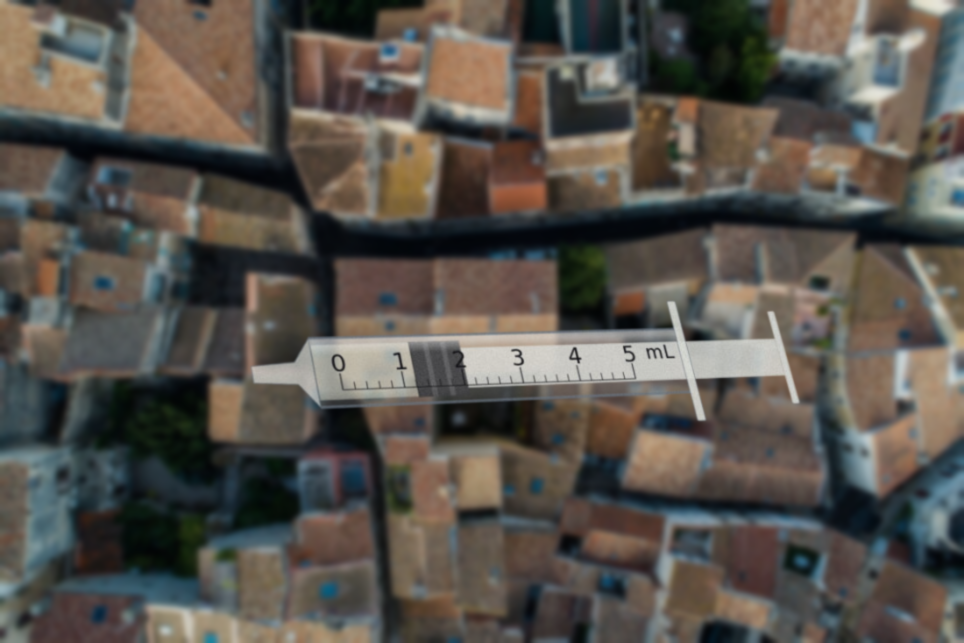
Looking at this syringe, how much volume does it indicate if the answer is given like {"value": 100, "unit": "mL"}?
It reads {"value": 1.2, "unit": "mL"}
